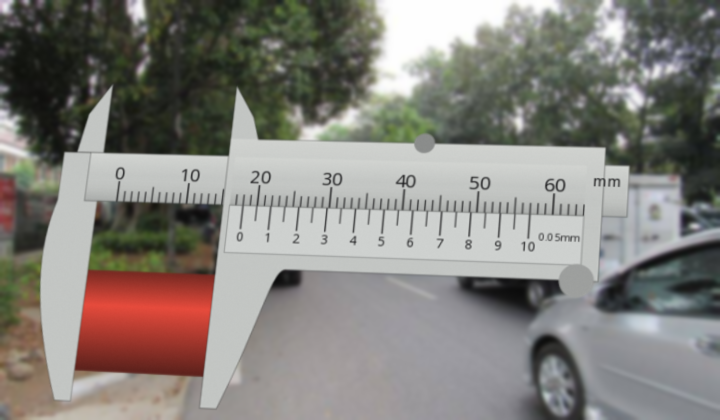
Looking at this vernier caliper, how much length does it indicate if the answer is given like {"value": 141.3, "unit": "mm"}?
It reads {"value": 18.0, "unit": "mm"}
